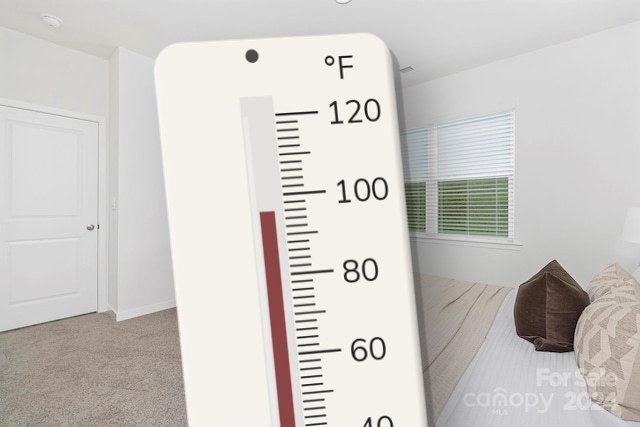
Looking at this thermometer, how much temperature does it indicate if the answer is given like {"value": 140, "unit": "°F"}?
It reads {"value": 96, "unit": "°F"}
